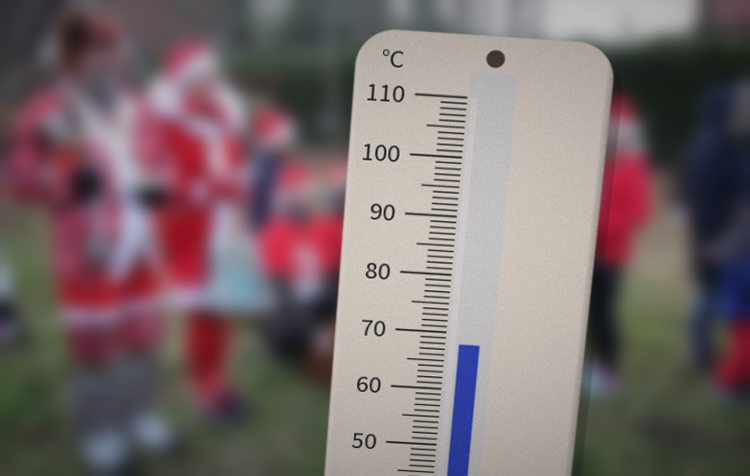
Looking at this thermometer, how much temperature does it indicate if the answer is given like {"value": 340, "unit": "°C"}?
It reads {"value": 68, "unit": "°C"}
